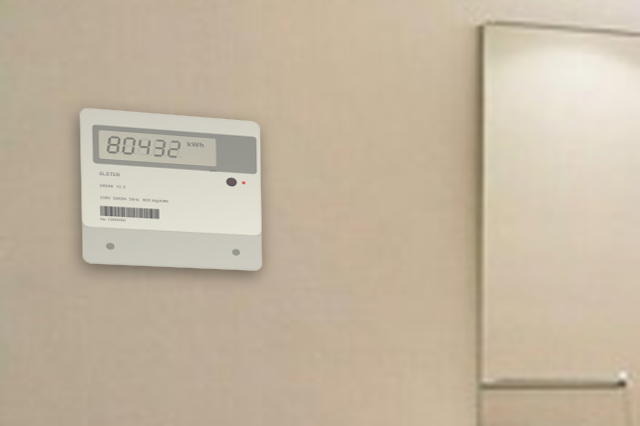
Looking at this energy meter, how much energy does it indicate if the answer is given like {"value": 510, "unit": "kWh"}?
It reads {"value": 80432, "unit": "kWh"}
